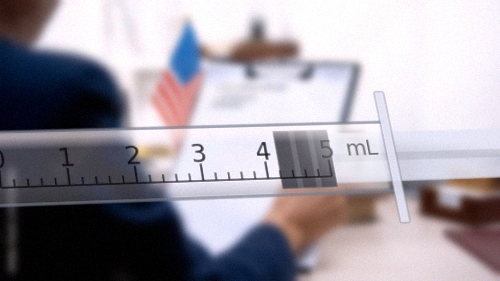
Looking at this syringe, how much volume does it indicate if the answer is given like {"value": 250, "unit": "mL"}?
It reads {"value": 4.2, "unit": "mL"}
